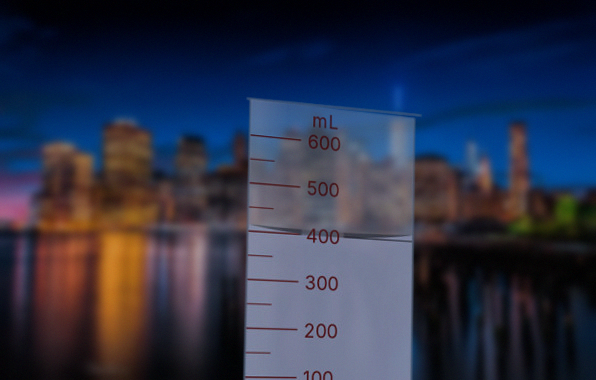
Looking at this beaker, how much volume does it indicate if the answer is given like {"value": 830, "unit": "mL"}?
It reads {"value": 400, "unit": "mL"}
